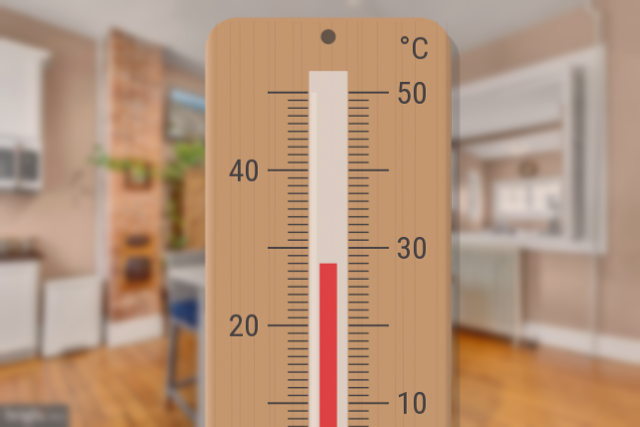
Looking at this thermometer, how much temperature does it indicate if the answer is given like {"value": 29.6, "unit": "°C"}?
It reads {"value": 28, "unit": "°C"}
